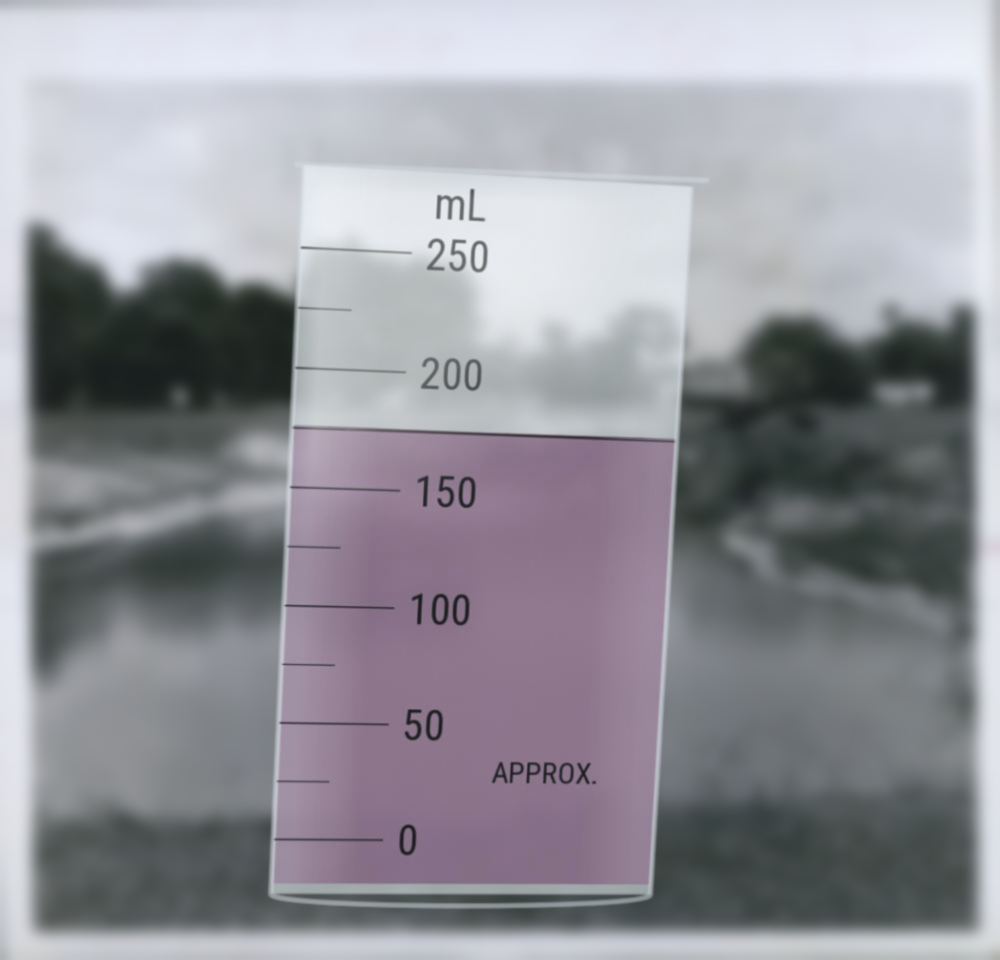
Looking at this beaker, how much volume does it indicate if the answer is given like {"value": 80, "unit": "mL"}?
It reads {"value": 175, "unit": "mL"}
